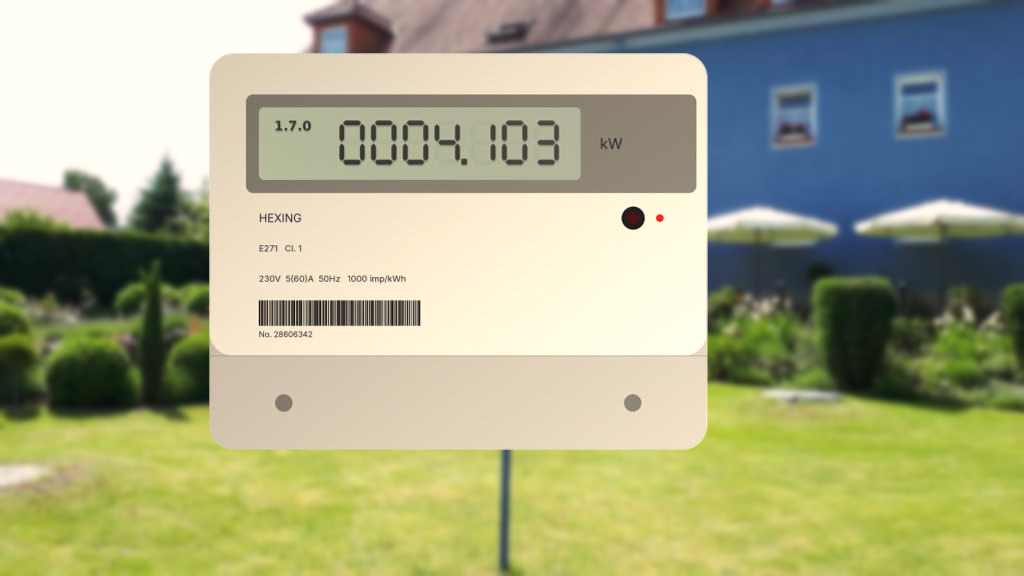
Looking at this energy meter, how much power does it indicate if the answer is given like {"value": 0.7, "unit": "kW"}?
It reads {"value": 4.103, "unit": "kW"}
